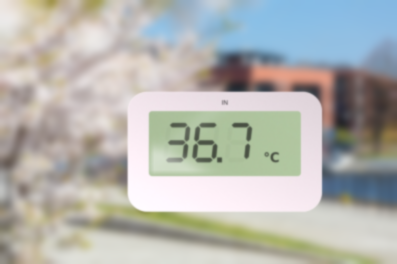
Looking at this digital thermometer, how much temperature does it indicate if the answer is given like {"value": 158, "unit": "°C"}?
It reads {"value": 36.7, "unit": "°C"}
